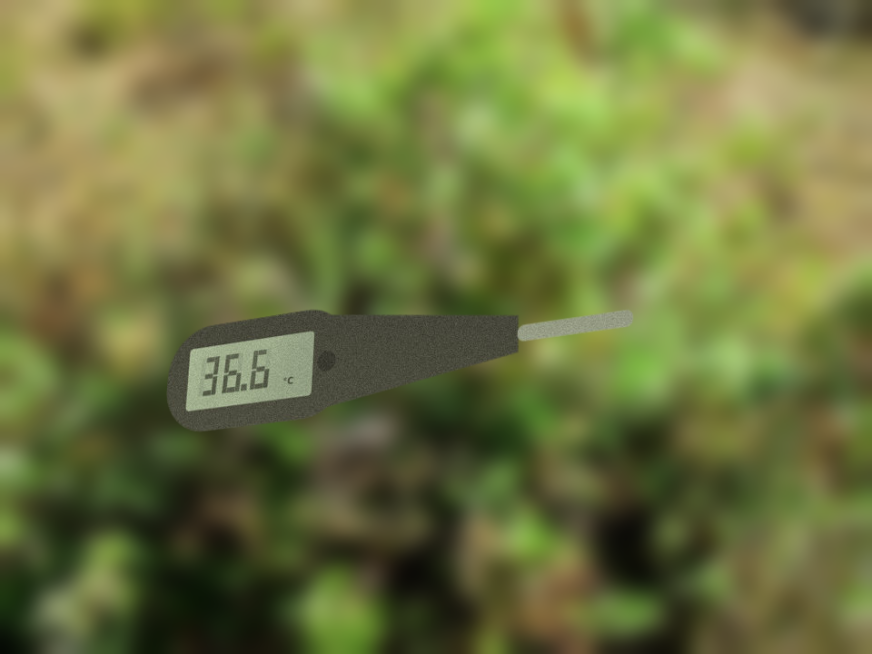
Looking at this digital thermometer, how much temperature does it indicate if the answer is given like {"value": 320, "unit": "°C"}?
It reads {"value": 36.6, "unit": "°C"}
